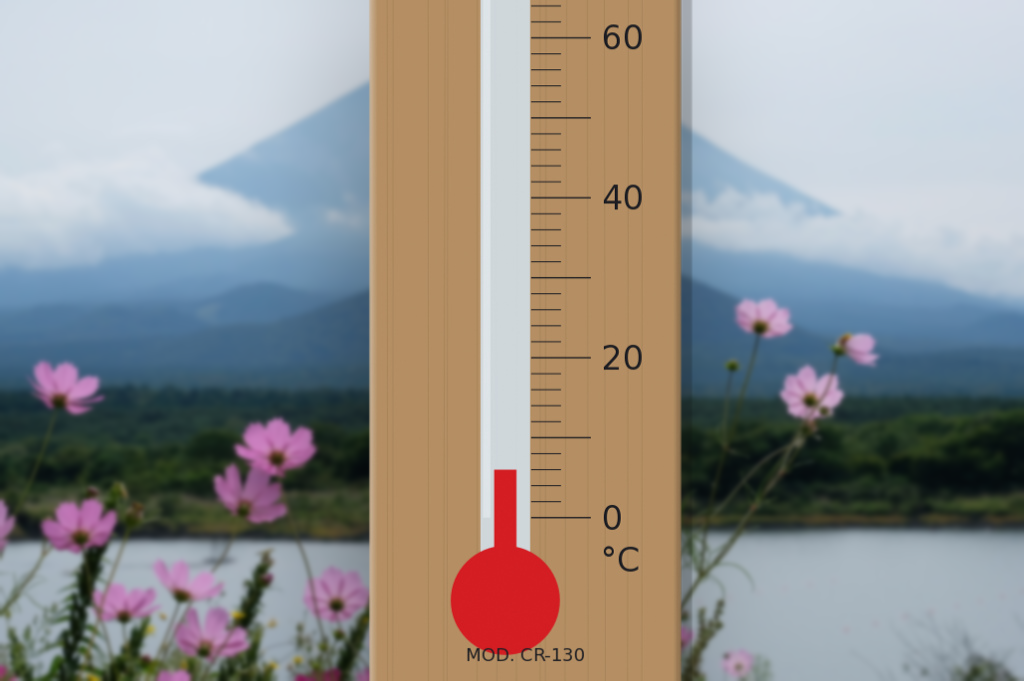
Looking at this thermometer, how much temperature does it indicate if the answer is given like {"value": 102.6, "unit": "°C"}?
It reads {"value": 6, "unit": "°C"}
